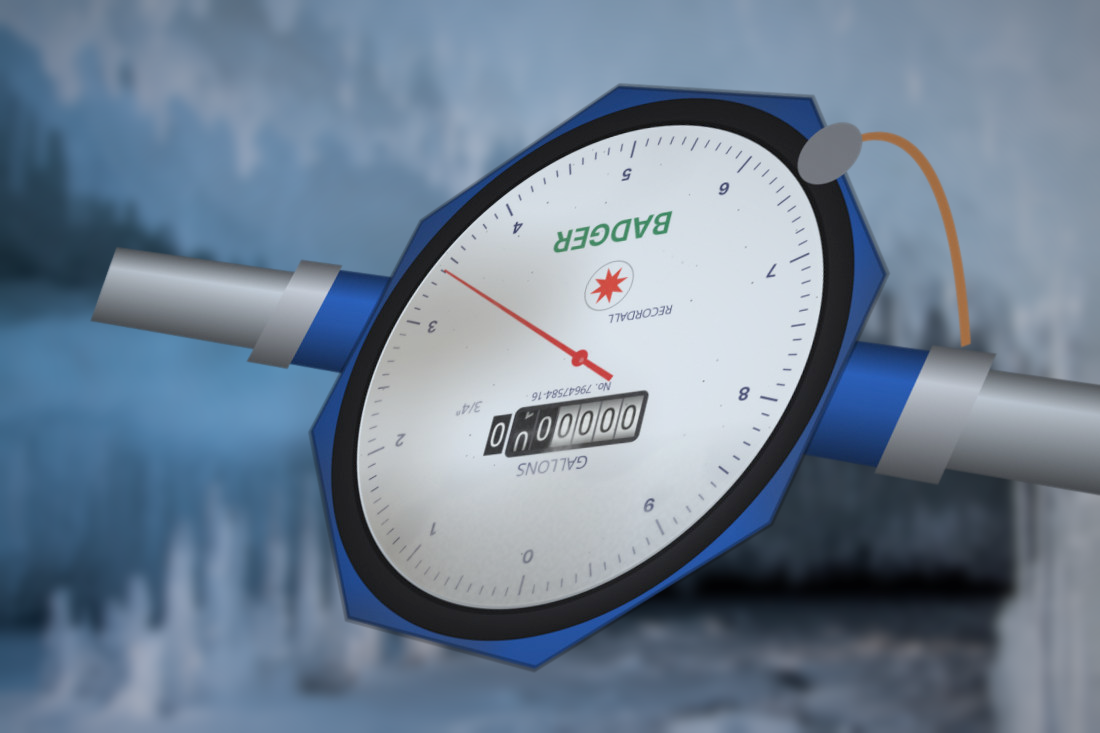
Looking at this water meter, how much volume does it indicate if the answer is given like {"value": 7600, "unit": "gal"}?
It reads {"value": 3.4, "unit": "gal"}
